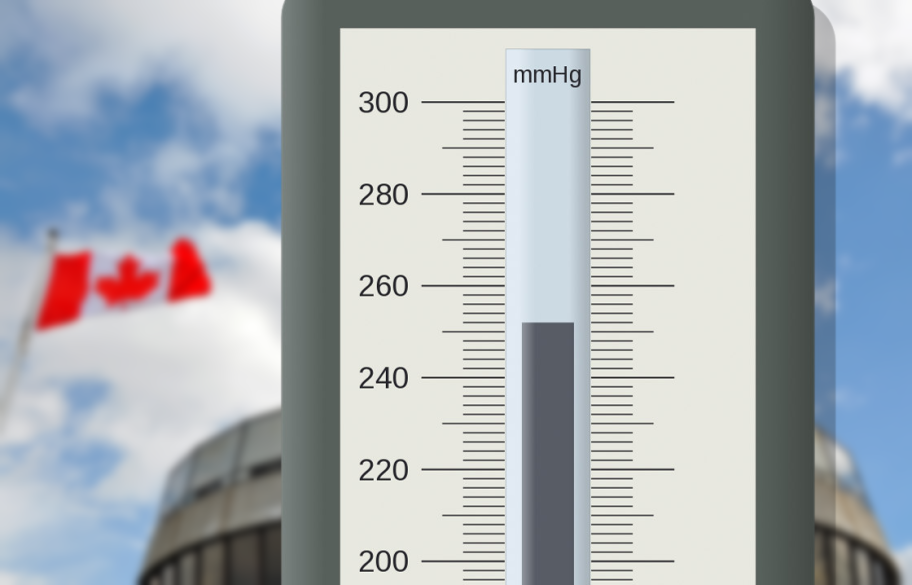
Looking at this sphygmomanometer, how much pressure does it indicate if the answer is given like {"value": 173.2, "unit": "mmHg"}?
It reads {"value": 252, "unit": "mmHg"}
